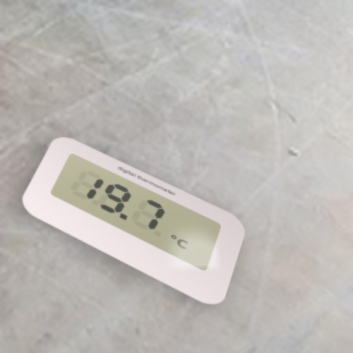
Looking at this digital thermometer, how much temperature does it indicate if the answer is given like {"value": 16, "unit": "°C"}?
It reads {"value": 19.7, "unit": "°C"}
